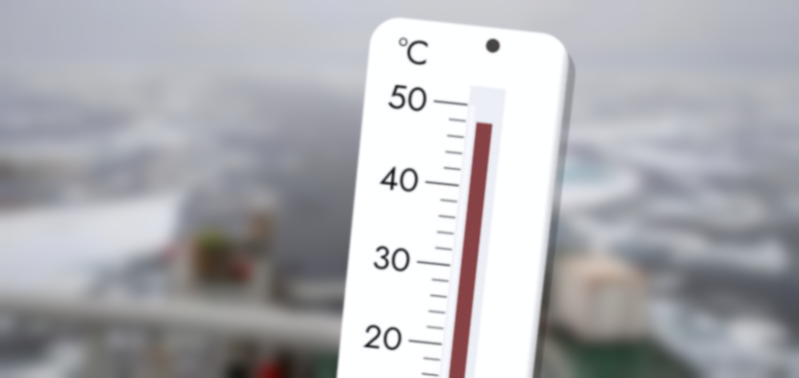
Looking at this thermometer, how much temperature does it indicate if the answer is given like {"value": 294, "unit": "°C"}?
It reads {"value": 48, "unit": "°C"}
